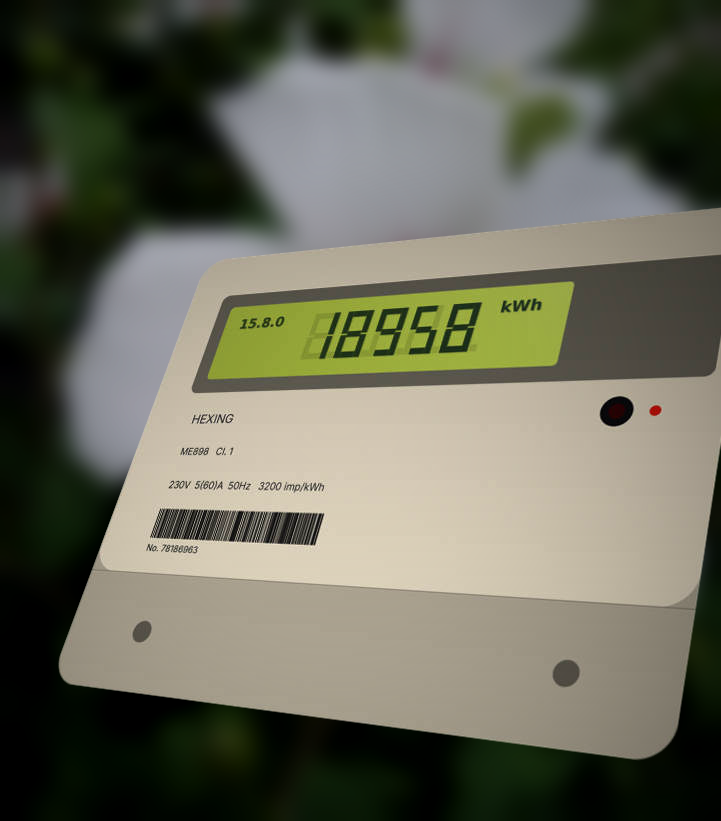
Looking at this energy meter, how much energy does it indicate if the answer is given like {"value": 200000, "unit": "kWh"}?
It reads {"value": 18958, "unit": "kWh"}
